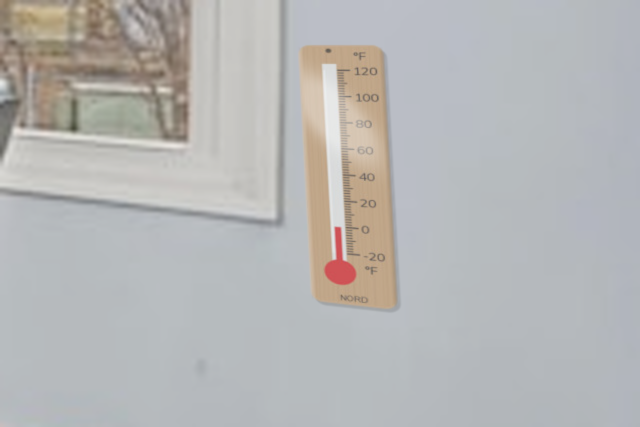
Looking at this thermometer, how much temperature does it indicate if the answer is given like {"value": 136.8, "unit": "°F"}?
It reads {"value": 0, "unit": "°F"}
